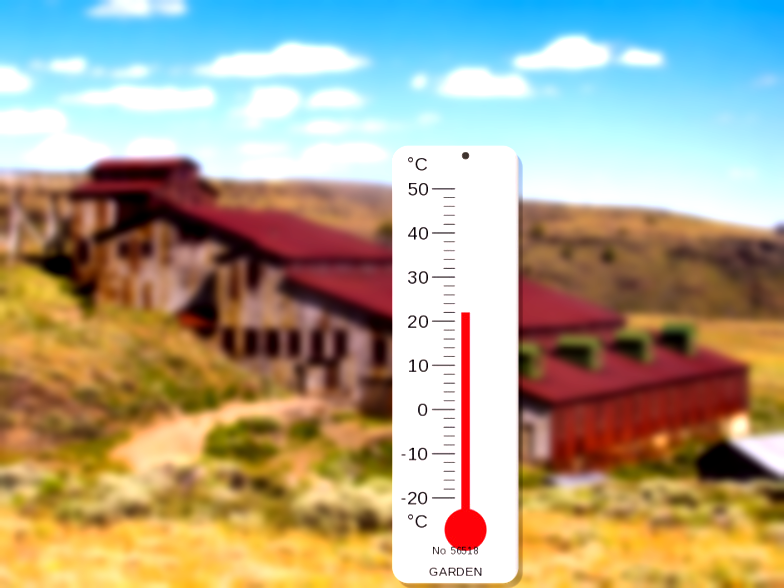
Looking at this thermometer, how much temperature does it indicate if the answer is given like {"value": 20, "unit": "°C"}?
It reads {"value": 22, "unit": "°C"}
